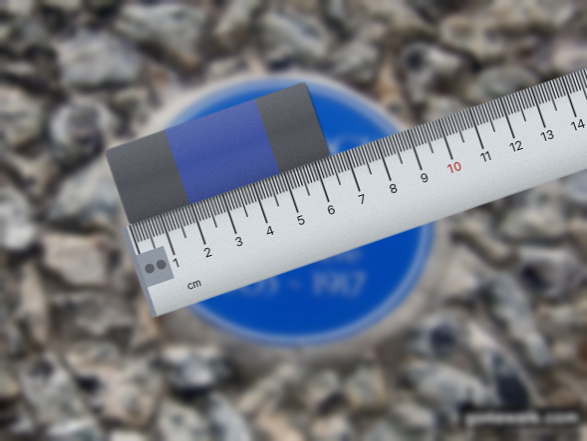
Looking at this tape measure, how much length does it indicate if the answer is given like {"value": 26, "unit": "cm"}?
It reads {"value": 6.5, "unit": "cm"}
